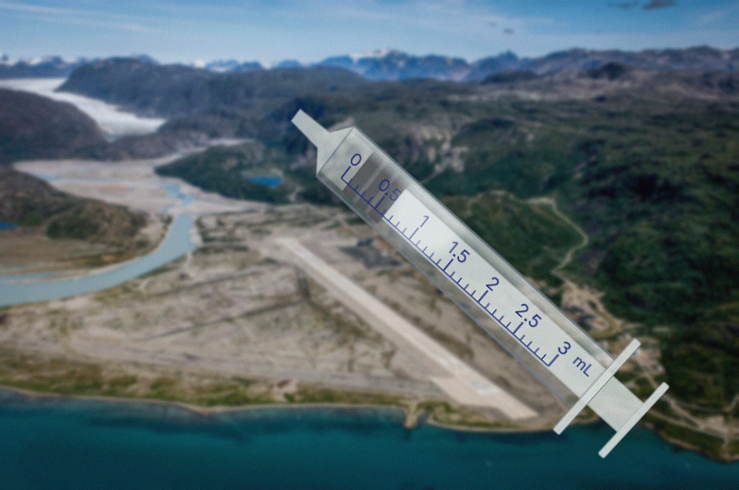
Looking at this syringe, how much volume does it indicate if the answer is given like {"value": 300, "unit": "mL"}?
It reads {"value": 0.1, "unit": "mL"}
